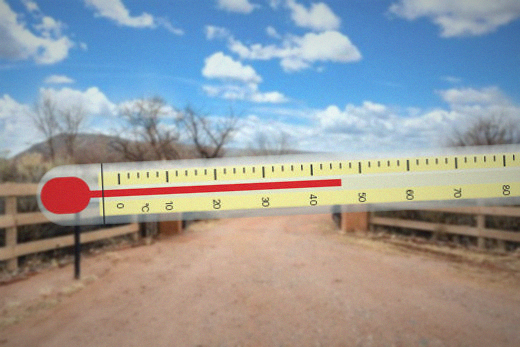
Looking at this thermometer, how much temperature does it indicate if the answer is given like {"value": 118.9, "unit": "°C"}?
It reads {"value": 46, "unit": "°C"}
